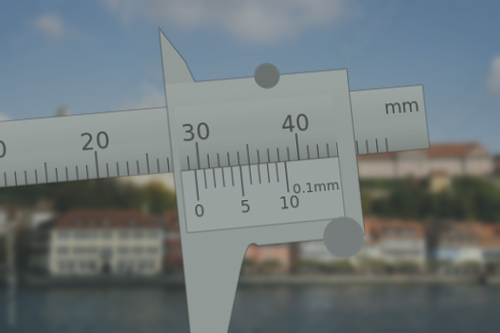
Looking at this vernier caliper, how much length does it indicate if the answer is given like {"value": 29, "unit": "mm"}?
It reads {"value": 29.6, "unit": "mm"}
